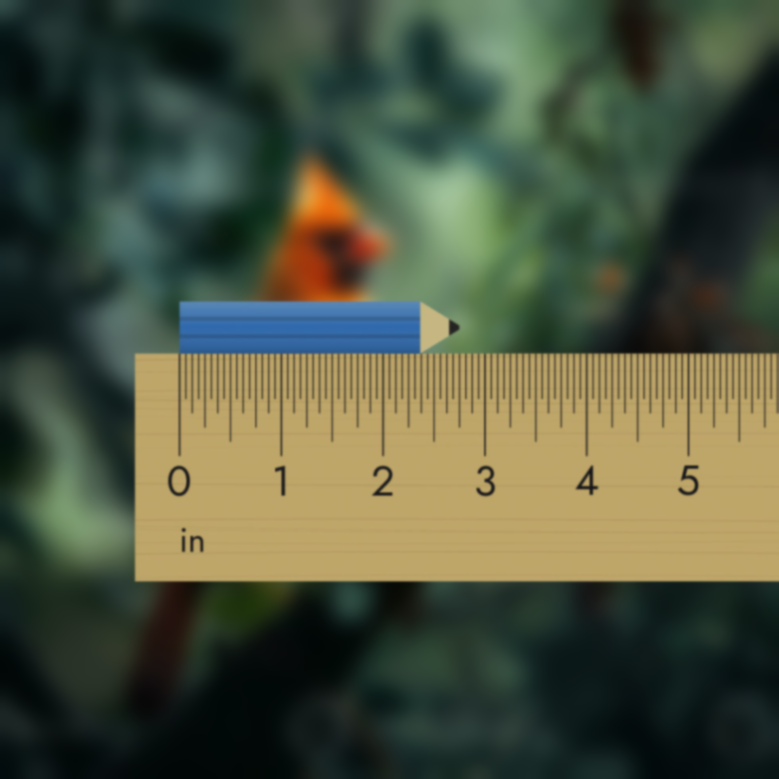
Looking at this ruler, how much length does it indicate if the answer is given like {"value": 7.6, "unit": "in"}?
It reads {"value": 2.75, "unit": "in"}
